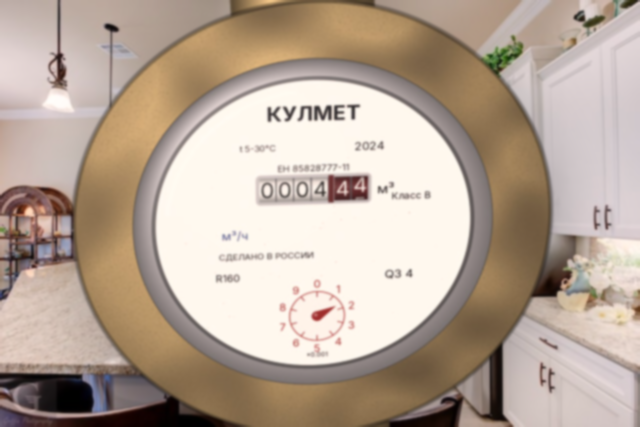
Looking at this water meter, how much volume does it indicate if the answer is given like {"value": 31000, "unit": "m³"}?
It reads {"value": 4.441, "unit": "m³"}
